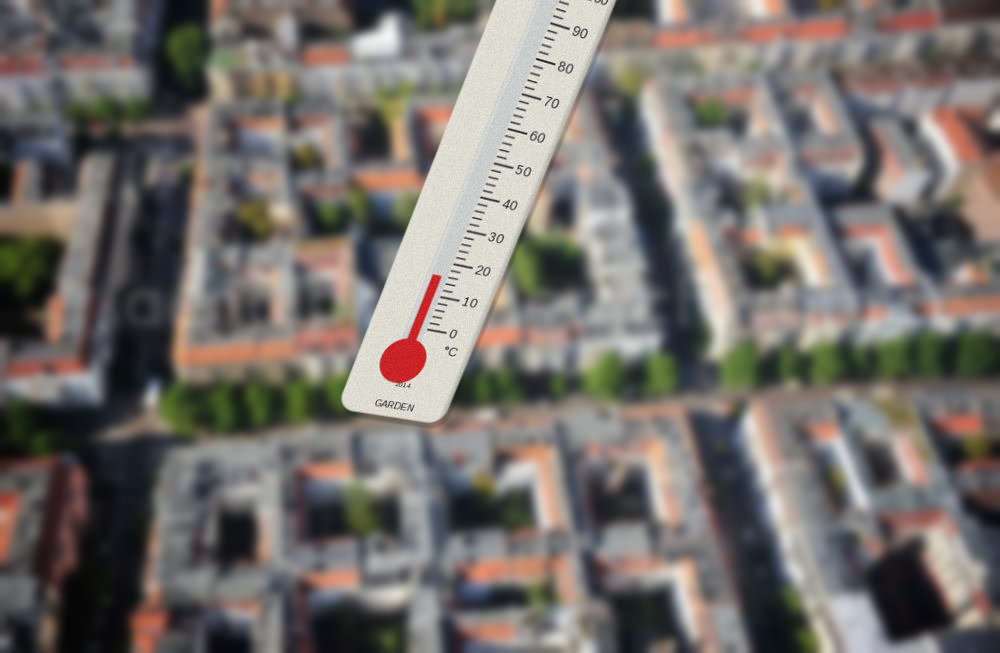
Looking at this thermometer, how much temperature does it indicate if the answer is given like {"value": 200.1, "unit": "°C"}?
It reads {"value": 16, "unit": "°C"}
